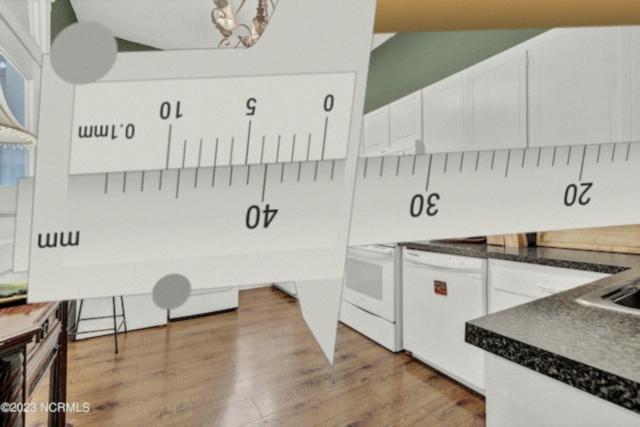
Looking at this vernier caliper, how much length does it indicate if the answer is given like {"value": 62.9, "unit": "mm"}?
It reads {"value": 36.7, "unit": "mm"}
